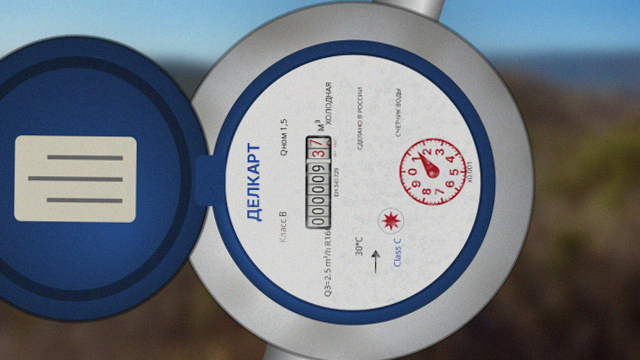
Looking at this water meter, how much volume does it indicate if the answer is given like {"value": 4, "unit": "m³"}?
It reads {"value": 9.371, "unit": "m³"}
